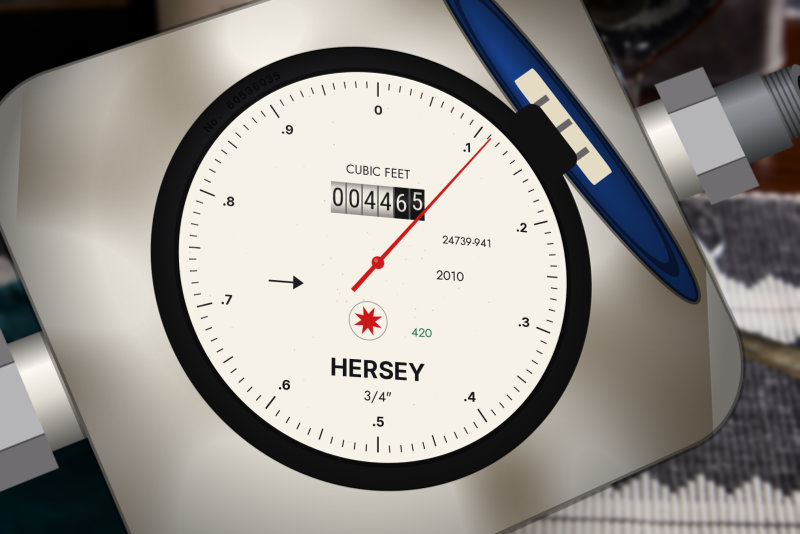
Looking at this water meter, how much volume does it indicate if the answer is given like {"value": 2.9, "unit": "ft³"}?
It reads {"value": 4465.11, "unit": "ft³"}
